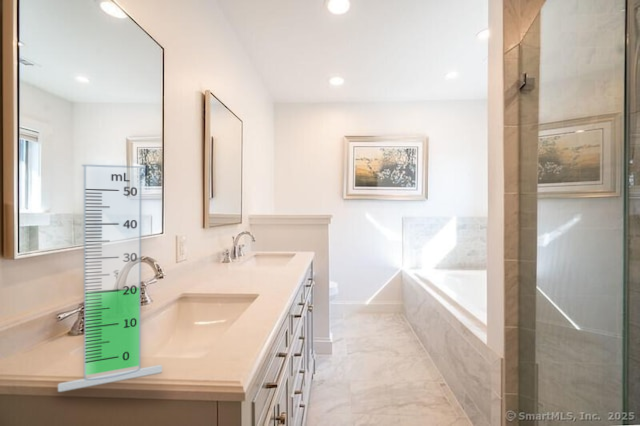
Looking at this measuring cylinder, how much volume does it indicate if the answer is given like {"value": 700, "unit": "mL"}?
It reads {"value": 20, "unit": "mL"}
